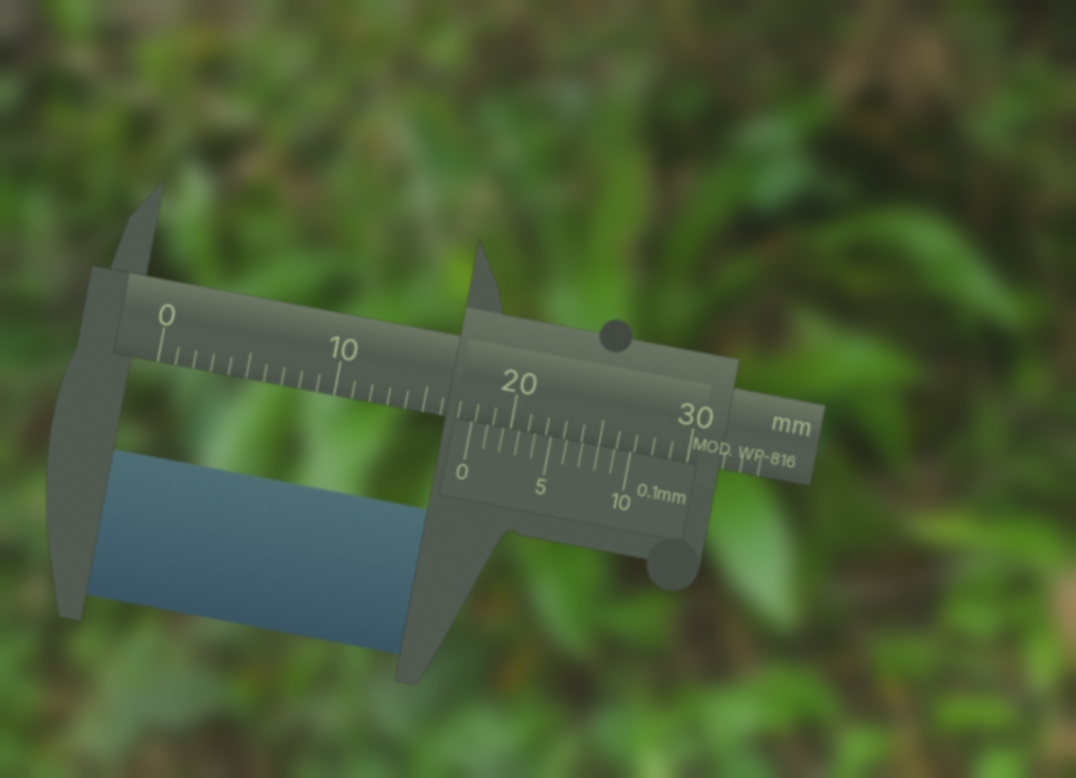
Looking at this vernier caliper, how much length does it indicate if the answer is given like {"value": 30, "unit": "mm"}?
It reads {"value": 17.8, "unit": "mm"}
